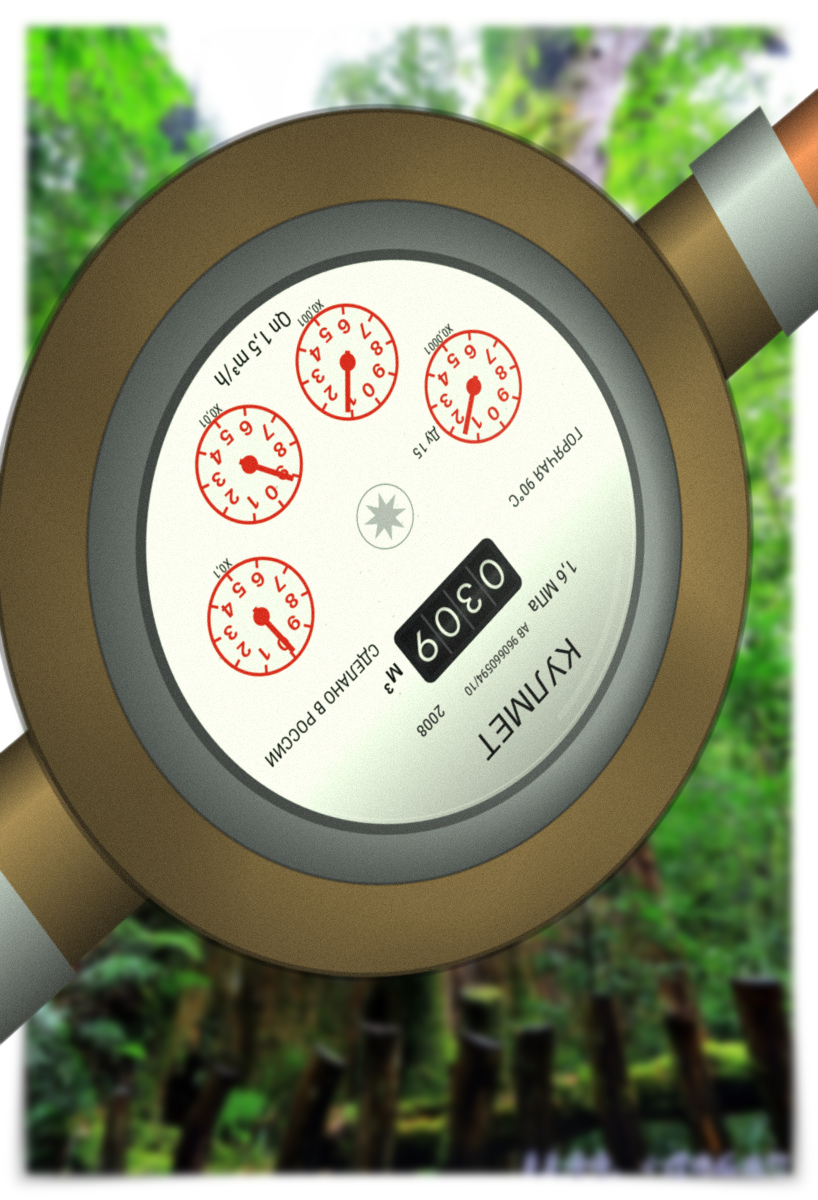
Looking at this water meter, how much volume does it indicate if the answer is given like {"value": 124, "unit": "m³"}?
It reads {"value": 308.9911, "unit": "m³"}
